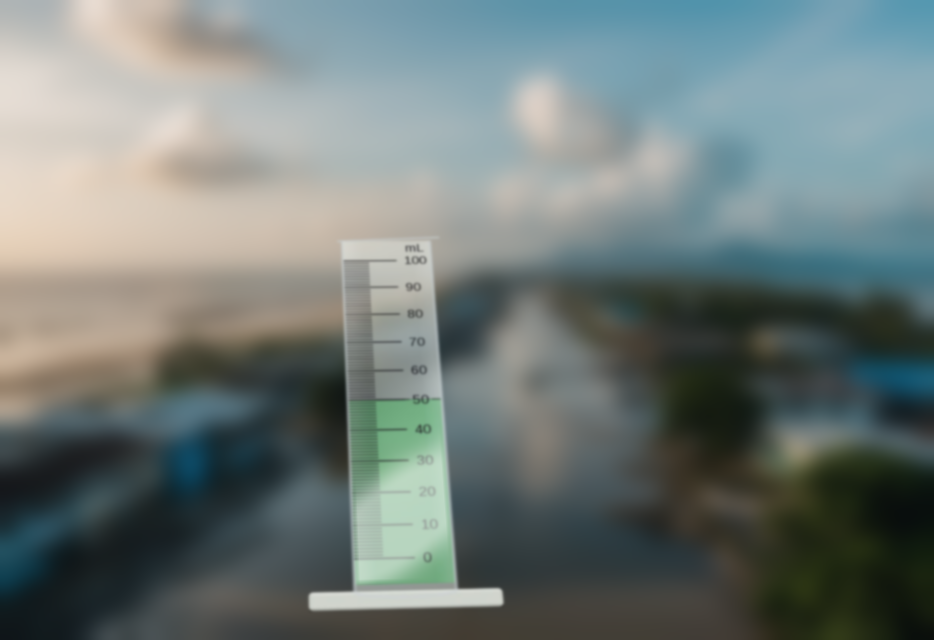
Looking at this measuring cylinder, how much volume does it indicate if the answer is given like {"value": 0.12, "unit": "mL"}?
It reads {"value": 50, "unit": "mL"}
